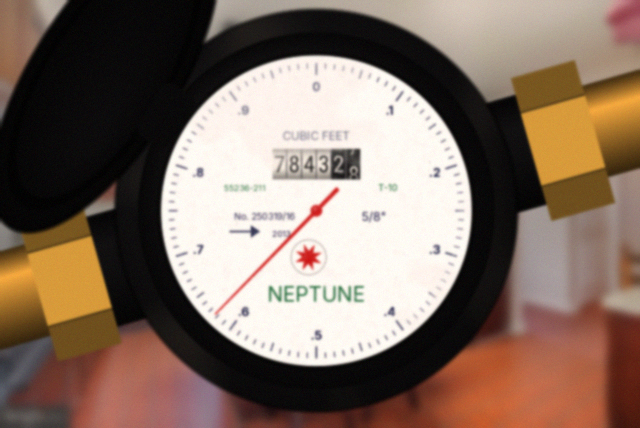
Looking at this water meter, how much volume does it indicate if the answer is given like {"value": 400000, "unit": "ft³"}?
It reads {"value": 784327.62, "unit": "ft³"}
